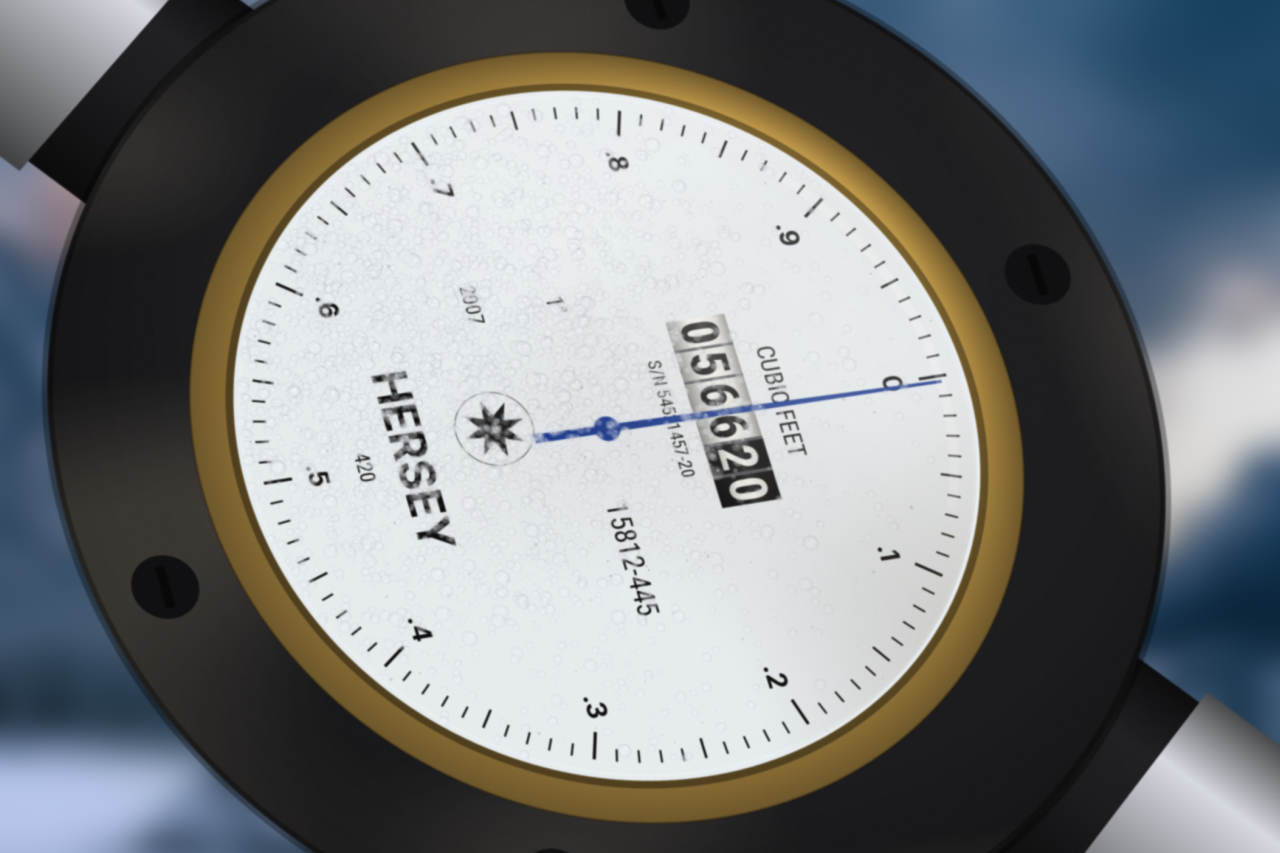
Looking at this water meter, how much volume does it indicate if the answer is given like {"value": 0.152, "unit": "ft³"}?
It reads {"value": 56620.00, "unit": "ft³"}
